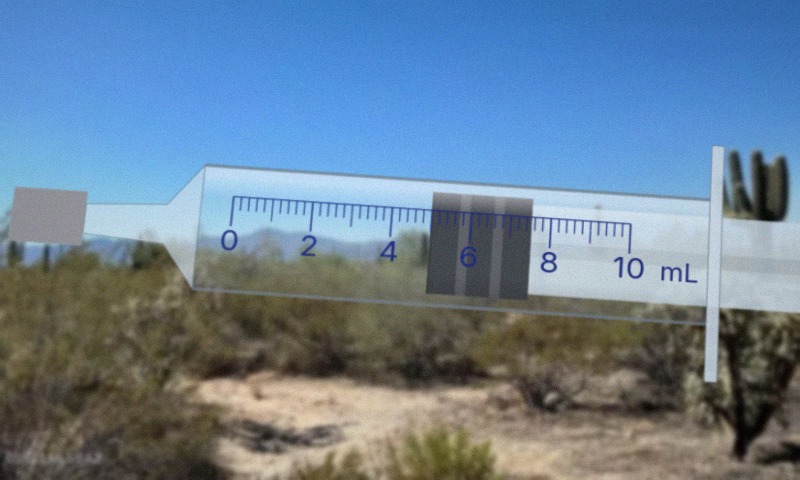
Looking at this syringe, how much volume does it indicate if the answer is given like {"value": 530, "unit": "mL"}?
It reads {"value": 5, "unit": "mL"}
